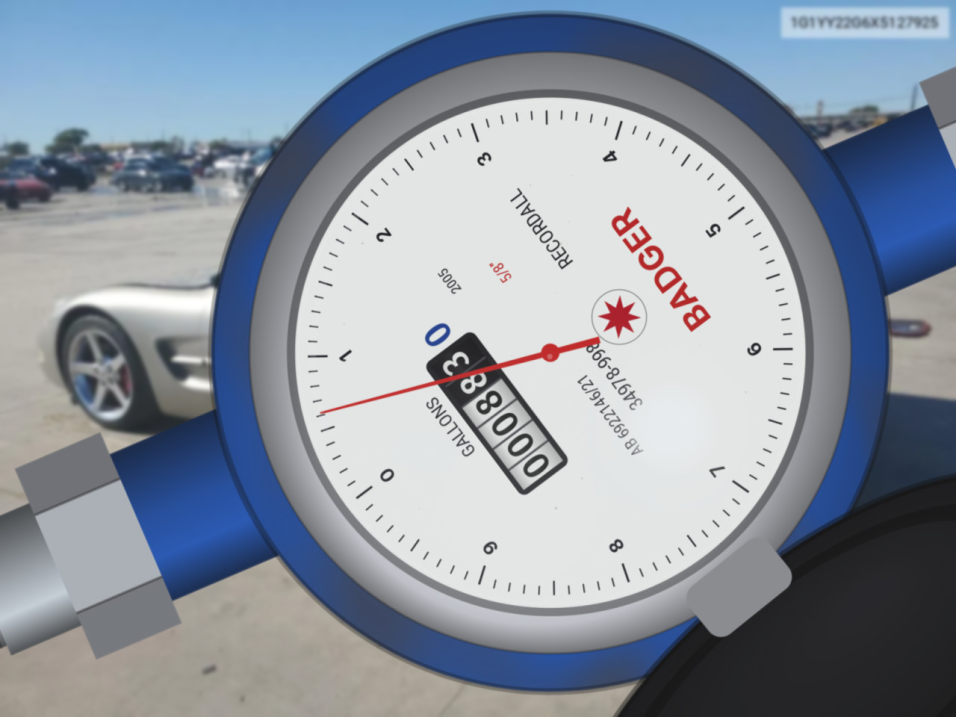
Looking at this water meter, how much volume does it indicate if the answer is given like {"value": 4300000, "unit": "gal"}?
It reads {"value": 8830.6, "unit": "gal"}
